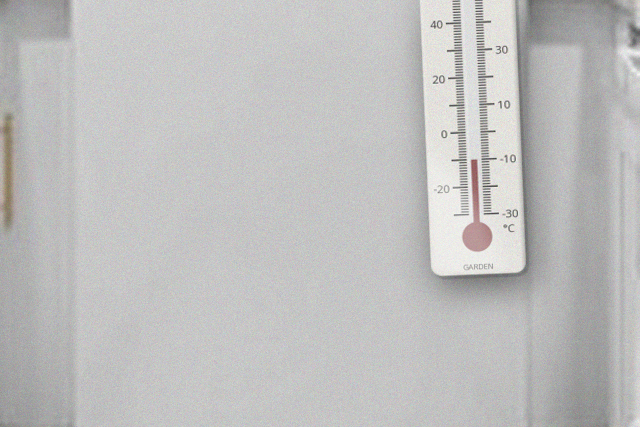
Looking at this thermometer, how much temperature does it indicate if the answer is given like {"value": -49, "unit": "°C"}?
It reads {"value": -10, "unit": "°C"}
